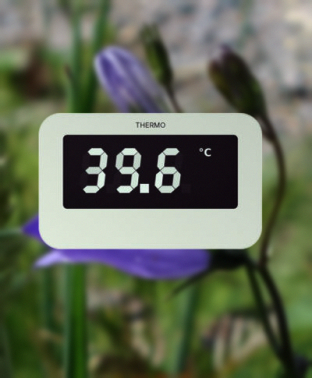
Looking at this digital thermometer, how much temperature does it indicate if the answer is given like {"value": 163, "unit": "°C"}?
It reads {"value": 39.6, "unit": "°C"}
